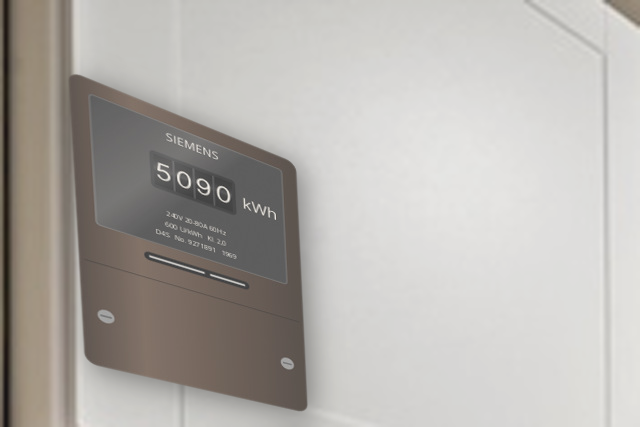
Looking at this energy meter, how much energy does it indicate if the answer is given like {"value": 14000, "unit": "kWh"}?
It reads {"value": 5090, "unit": "kWh"}
